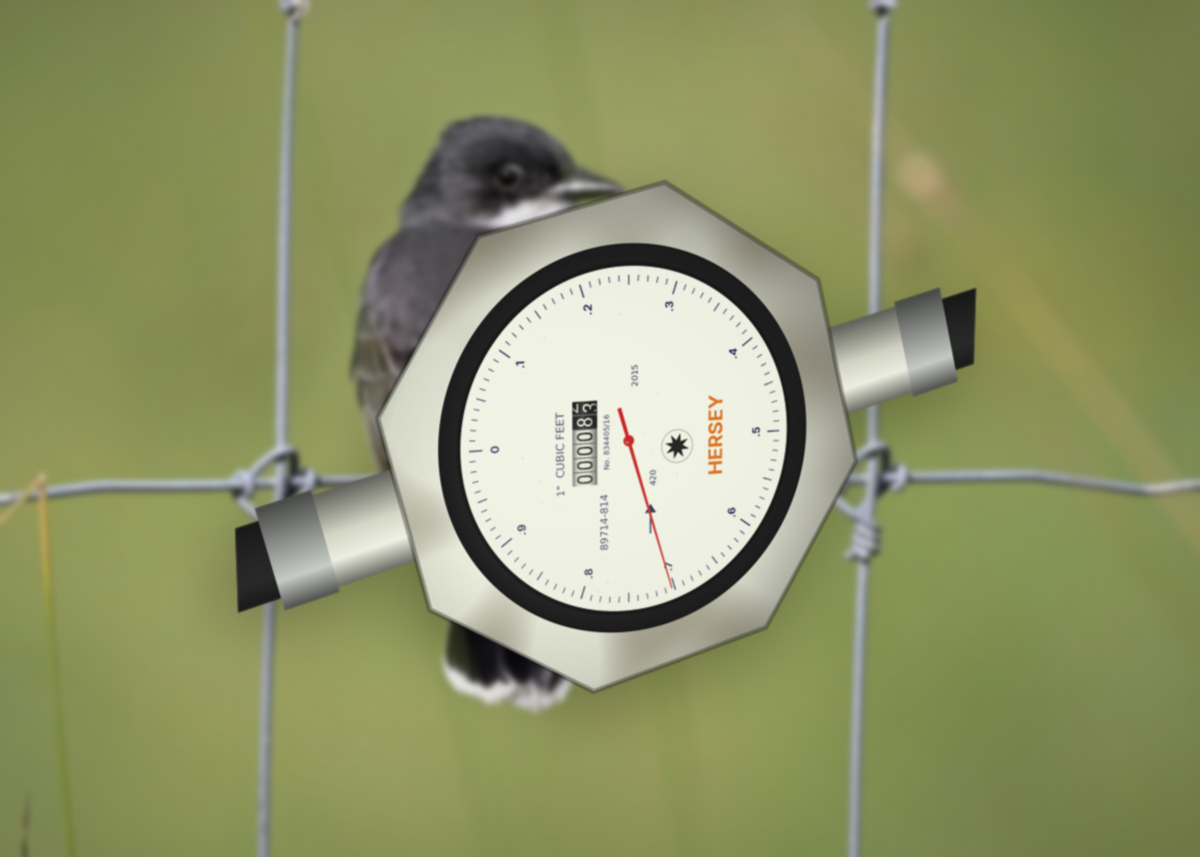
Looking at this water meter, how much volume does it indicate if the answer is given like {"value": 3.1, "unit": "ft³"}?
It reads {"value": 82.70, "unit": "ft³"}
